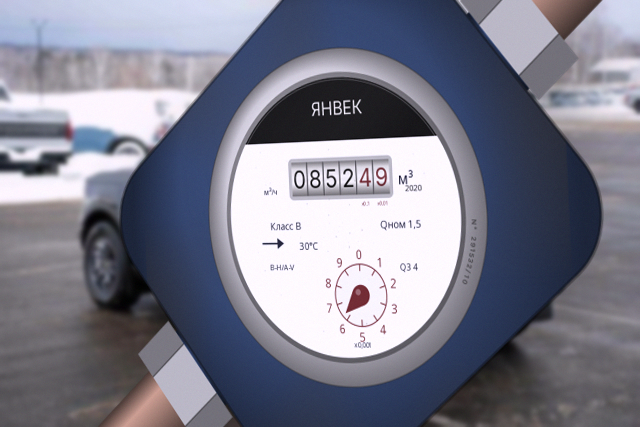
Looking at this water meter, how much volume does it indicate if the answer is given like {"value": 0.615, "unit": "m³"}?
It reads {"value": 852.496, "unit": "m³"}
